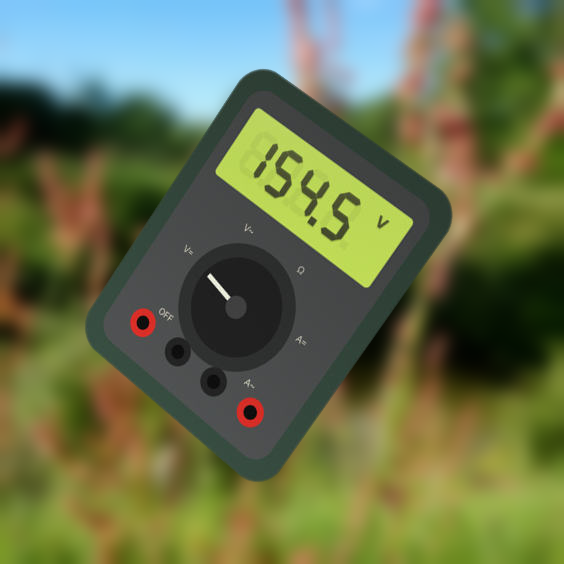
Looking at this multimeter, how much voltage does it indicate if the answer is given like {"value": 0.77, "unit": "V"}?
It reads {"value": 154.5, "unit": "V"}
